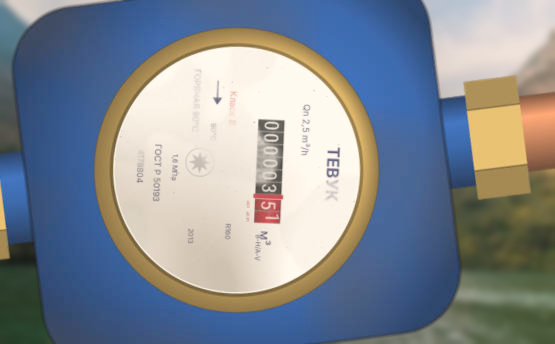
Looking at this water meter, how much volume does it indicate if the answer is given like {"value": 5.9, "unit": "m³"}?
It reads {"value": 3.51, "unit": "m³"}
